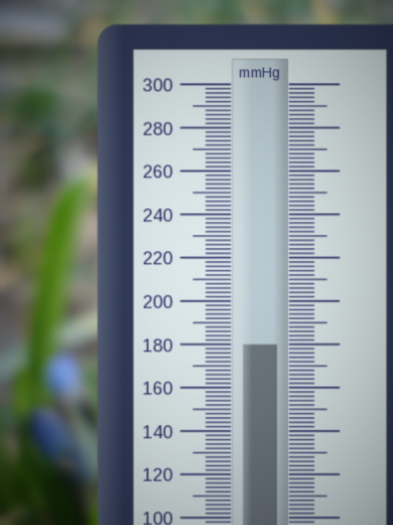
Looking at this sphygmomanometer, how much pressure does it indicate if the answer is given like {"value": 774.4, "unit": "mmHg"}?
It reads {"value": 180, "unit": "mmHg"}
